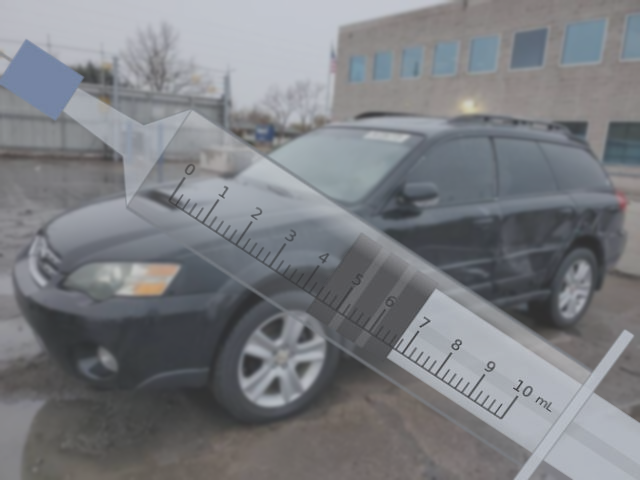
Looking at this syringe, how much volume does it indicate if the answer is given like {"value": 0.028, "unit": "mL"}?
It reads {"value": 4.4, "unit": "mL"}
